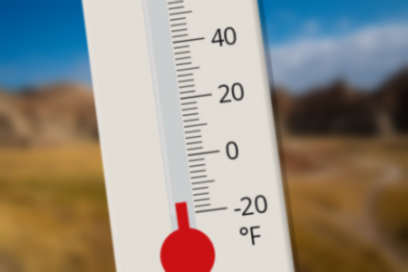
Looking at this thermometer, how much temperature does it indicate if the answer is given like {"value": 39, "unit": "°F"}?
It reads {"value": -16, "unit": "°F"}
